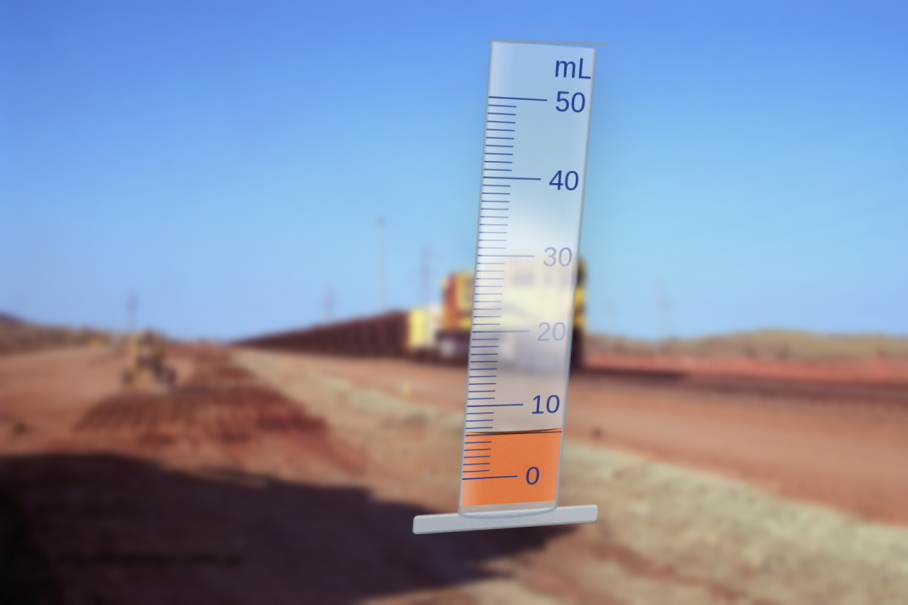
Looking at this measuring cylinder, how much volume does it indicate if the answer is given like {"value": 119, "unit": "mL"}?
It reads {"value": 6, "unit": "mL"}
